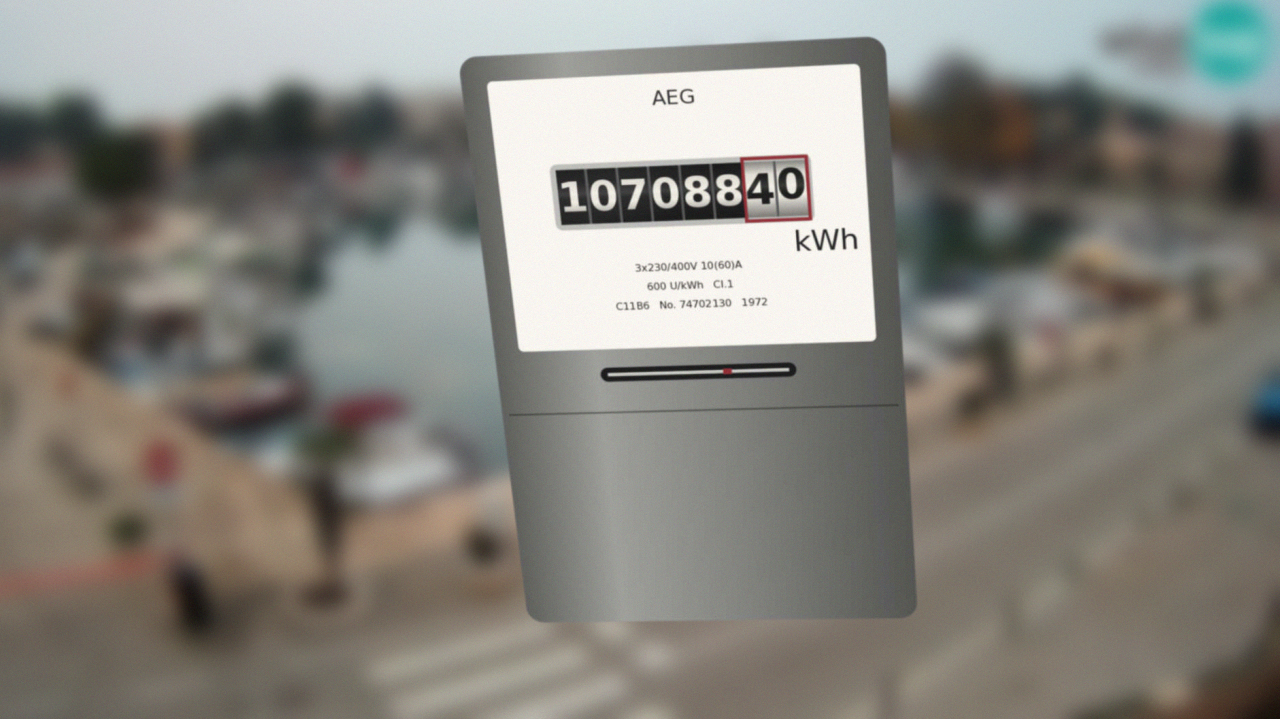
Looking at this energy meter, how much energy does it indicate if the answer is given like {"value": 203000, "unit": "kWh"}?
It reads {"value": 107088.40, "unit": "kWh"}
